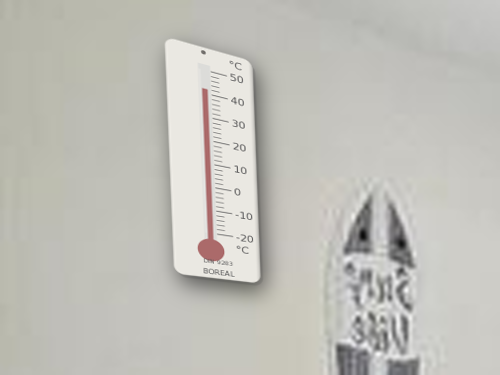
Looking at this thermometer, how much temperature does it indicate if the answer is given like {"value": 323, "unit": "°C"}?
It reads {"value": 42, "unit": "°C"}
